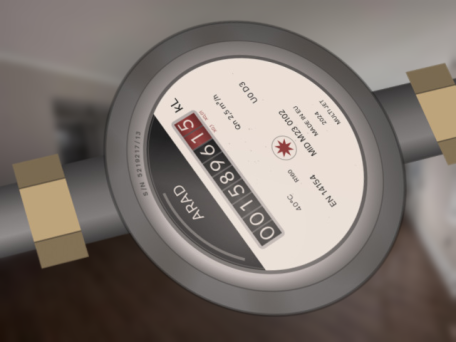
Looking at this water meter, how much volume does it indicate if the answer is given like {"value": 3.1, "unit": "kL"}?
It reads {"value": 15896.15, "unit": "kL"}
